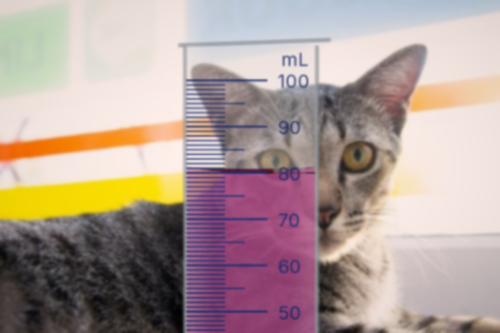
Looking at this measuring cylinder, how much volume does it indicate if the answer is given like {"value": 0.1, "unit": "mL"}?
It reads {"value": 80, "unit": "mL"}
